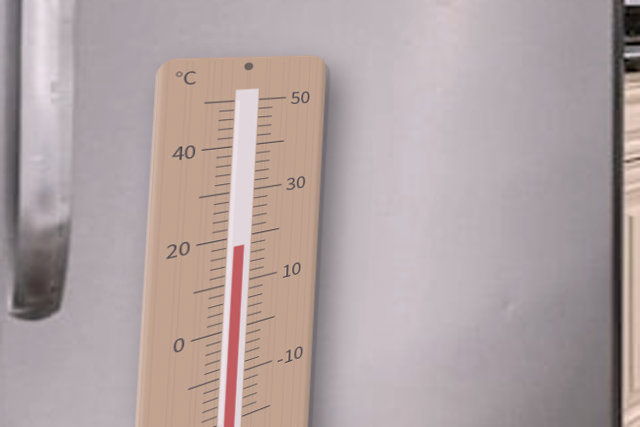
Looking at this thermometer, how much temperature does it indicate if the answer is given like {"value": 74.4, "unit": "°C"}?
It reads {"value": 18, "unit": "°C"}
